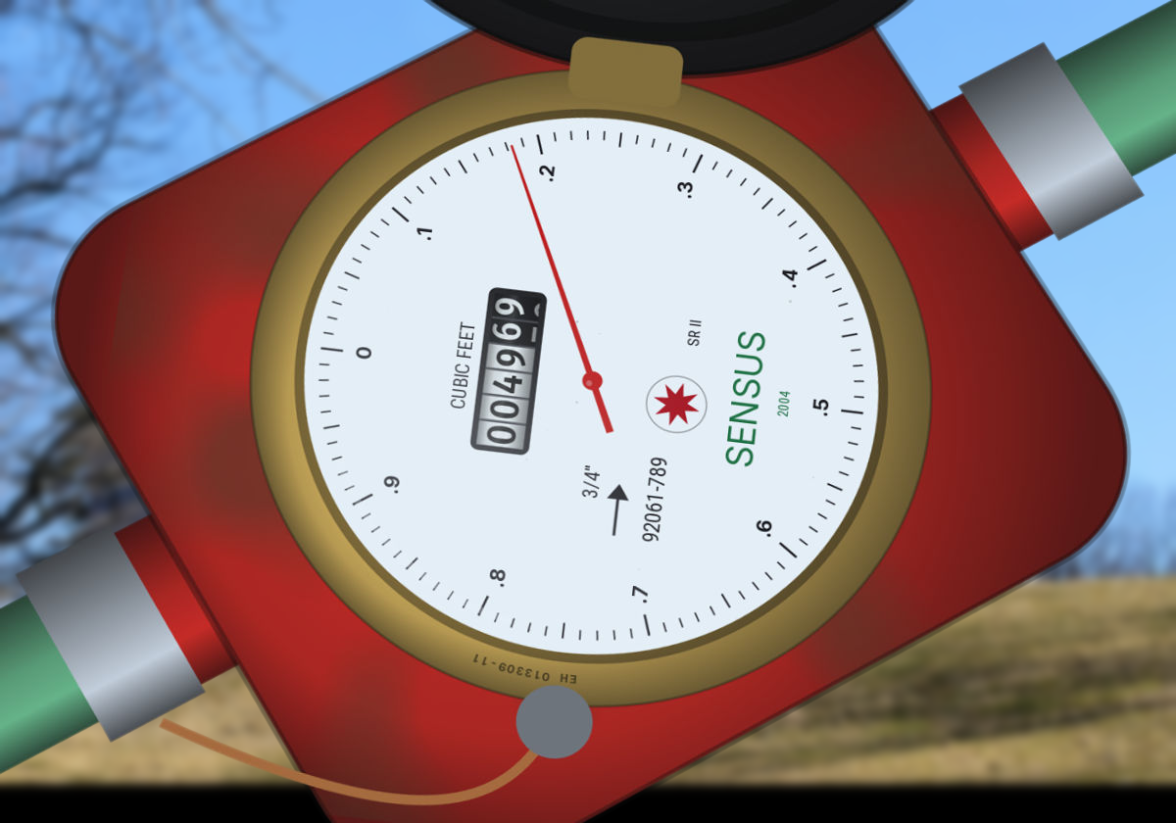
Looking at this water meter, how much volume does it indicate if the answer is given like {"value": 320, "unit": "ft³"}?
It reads {"value": 4969.18, "unit": "ft³"}
